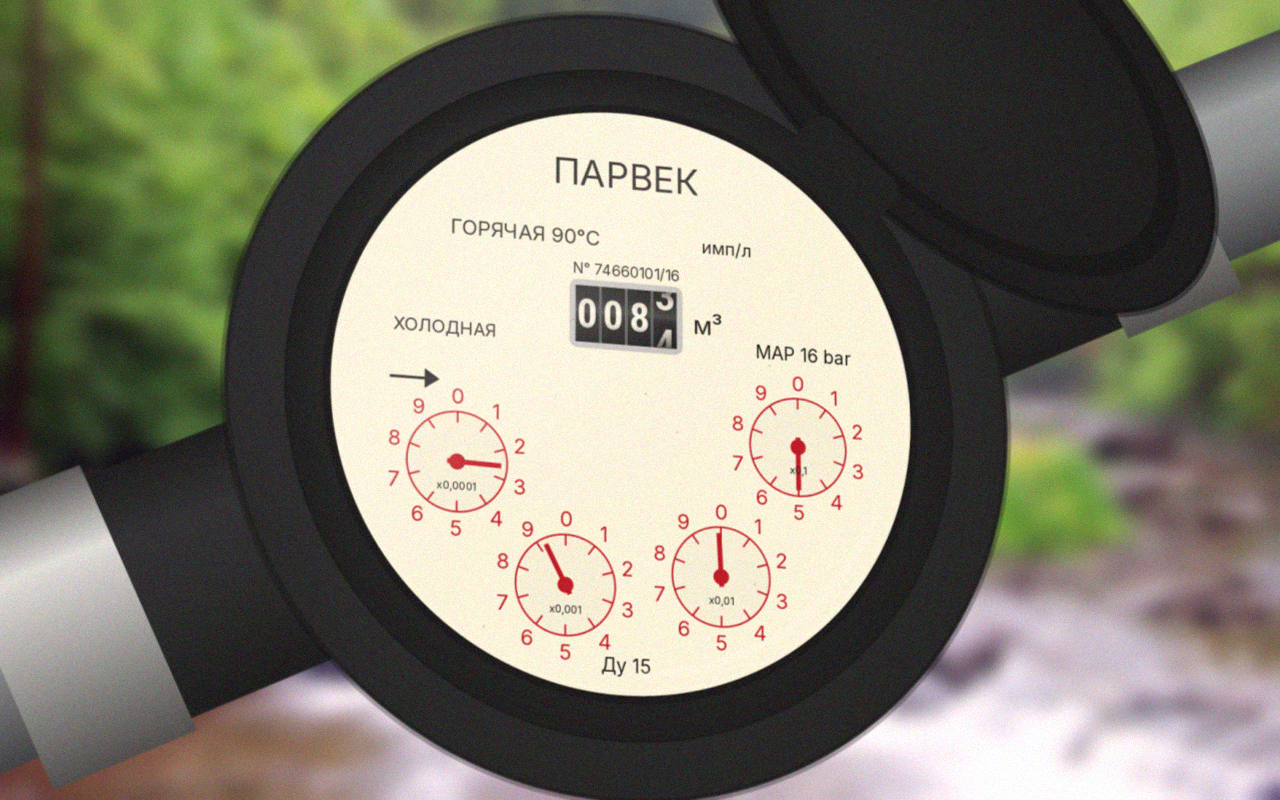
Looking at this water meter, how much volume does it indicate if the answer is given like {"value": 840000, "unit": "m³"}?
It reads {"value": 83.4992, "unit": "m³"}
